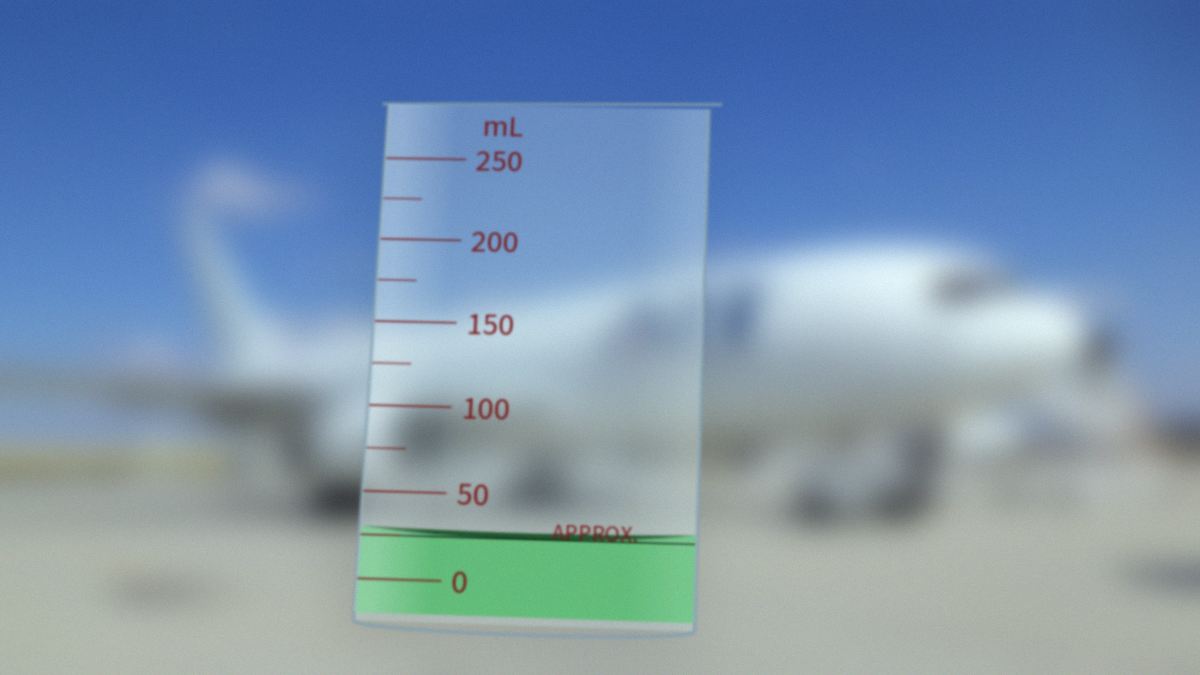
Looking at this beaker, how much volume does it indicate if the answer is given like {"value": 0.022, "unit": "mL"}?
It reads {"value": 25, "unit": "mL"}
